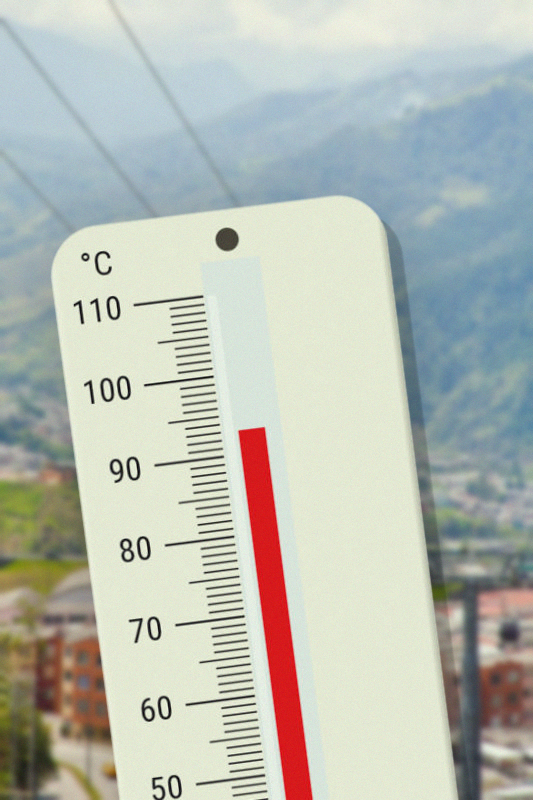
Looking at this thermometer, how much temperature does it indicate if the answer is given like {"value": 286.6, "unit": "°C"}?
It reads {"value": 93, "unit": "°C"}
